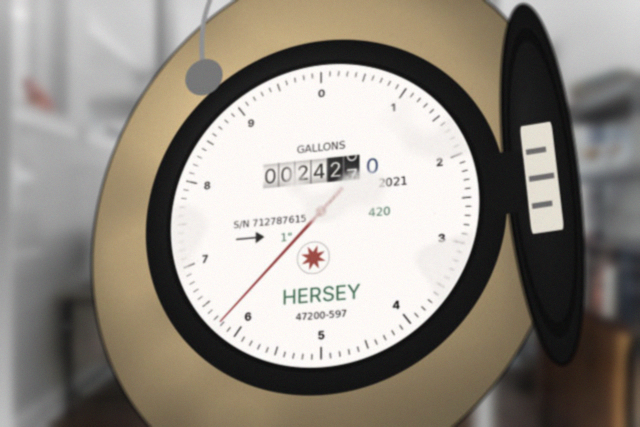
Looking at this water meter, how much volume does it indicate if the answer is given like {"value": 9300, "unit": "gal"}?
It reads {"value": 24266.2, "unit": "gal"}
